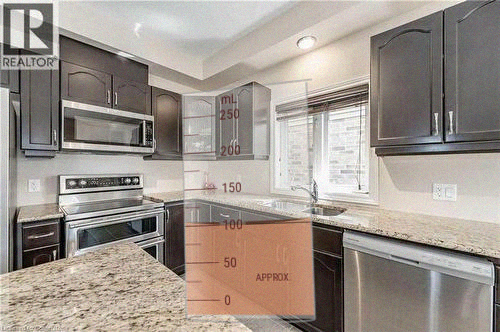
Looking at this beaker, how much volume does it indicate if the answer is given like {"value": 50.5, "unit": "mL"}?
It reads {"value": 100, "unit": "mL"}
